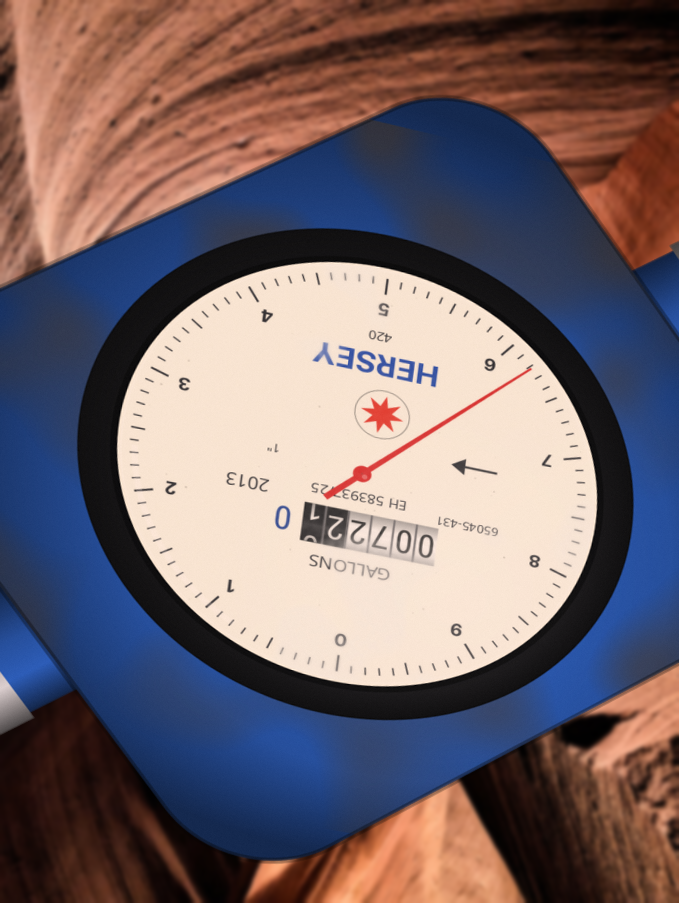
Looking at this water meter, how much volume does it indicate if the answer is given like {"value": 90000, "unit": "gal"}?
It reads {"value": 72206.2, "unit": "gal"}
